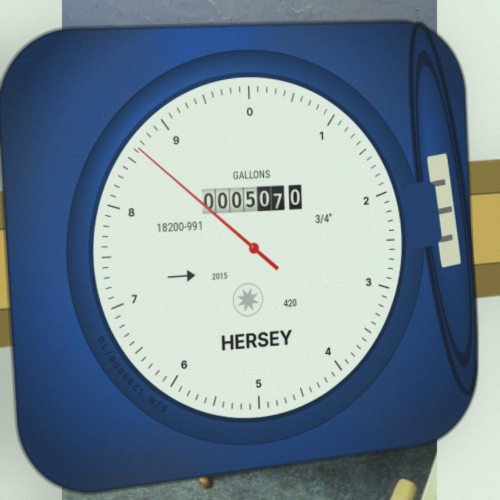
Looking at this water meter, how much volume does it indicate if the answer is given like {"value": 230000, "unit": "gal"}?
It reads {"value": 5068.6, "unit": "gal"}
